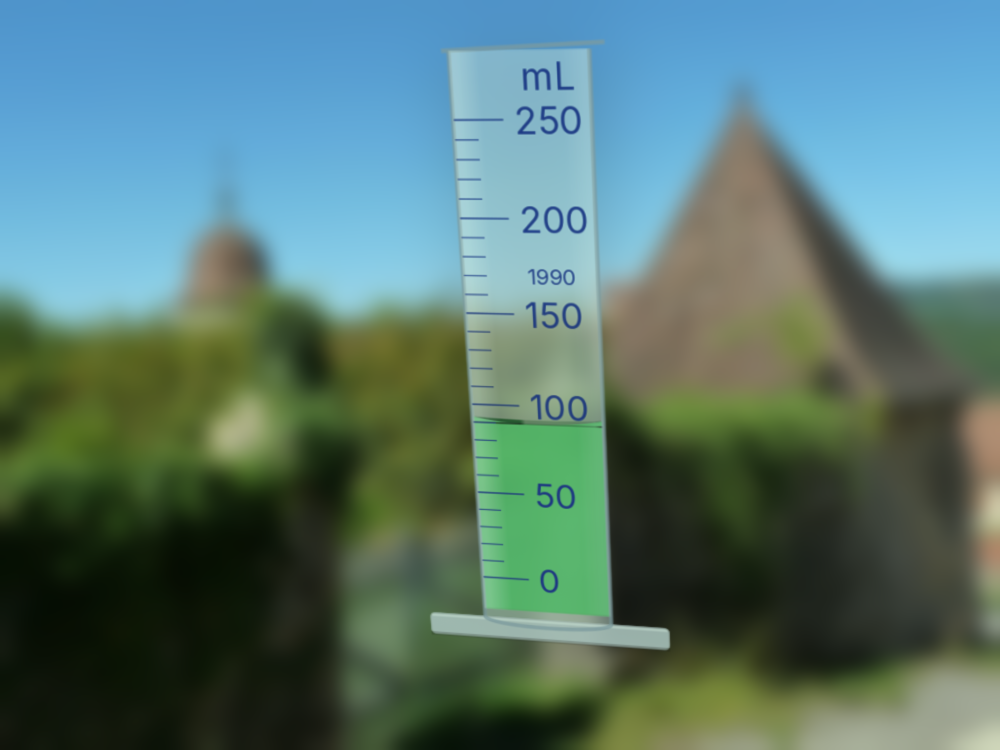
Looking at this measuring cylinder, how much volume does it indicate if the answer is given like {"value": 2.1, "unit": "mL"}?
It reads {"value": 90, "unit": "mL"}
